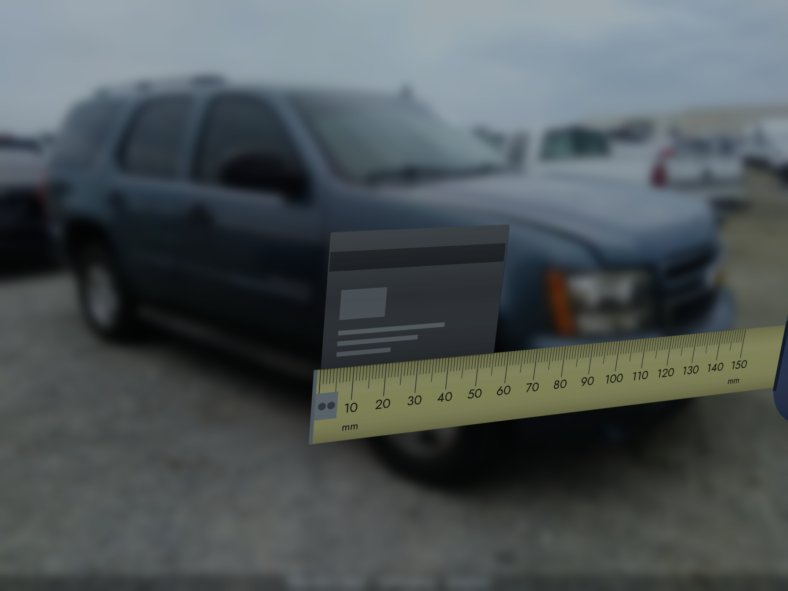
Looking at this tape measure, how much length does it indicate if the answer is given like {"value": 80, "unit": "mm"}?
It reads {"value": 55, "unit": "mm"}
